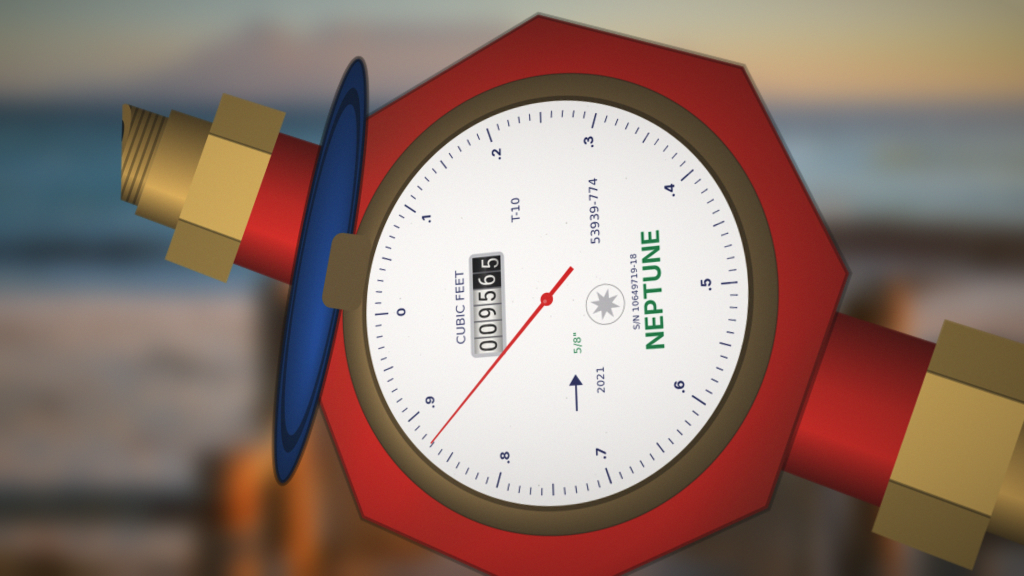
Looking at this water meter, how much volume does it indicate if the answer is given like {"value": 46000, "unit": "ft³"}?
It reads {"value": 9564.87, "unit": "ft³"}
